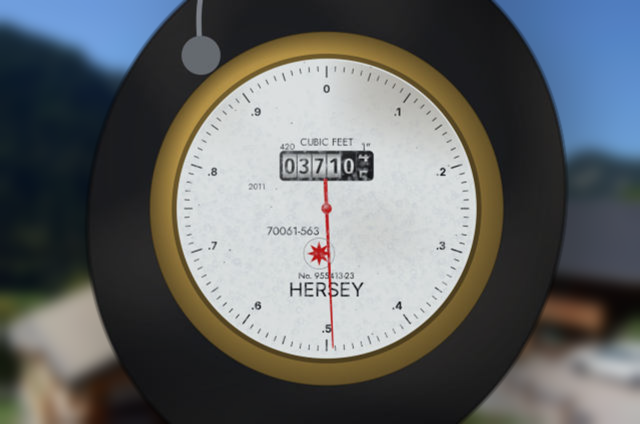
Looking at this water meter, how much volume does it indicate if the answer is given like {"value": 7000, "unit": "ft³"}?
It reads {"value": 37104.49, "unit": "ft³"}
